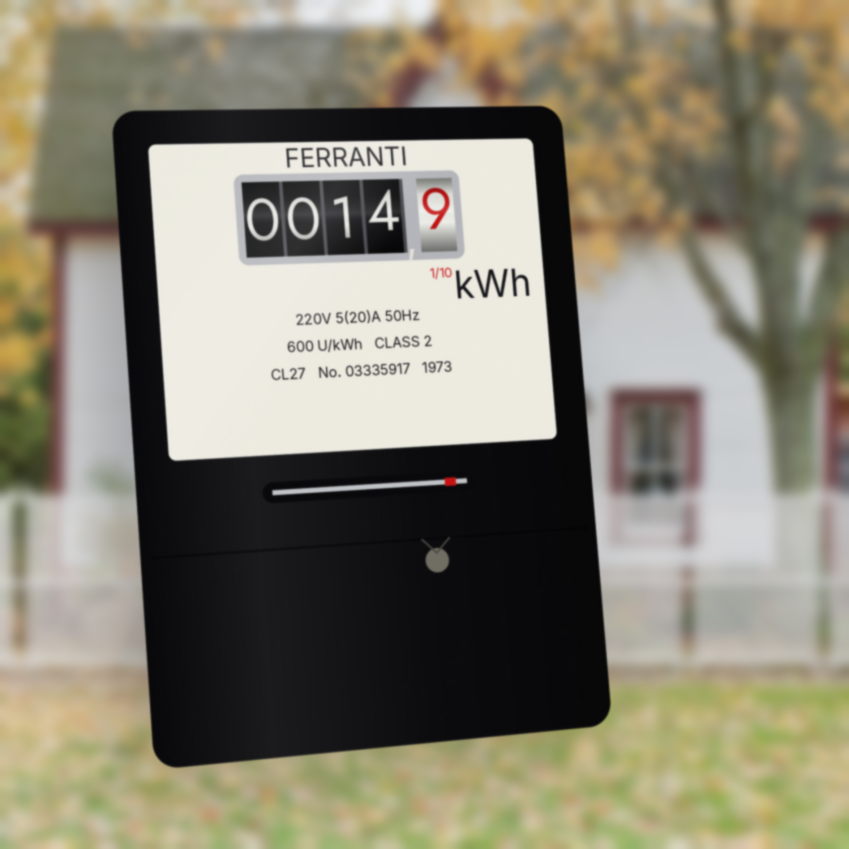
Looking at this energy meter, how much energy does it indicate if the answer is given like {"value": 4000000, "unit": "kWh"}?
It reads {"value": 14.9, "unit": "kWh"}
